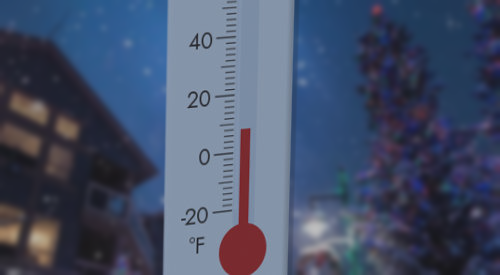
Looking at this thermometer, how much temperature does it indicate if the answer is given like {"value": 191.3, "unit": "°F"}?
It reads {"value": 8, "unit": "°F"}
